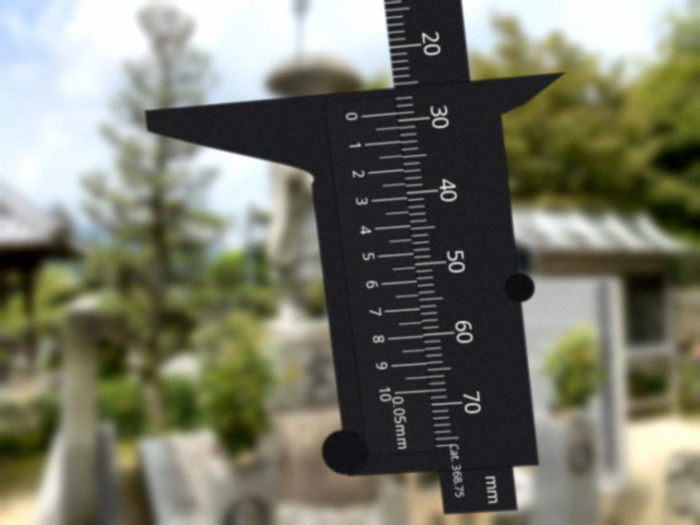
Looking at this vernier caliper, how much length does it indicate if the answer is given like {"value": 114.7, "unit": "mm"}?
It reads {"value": 29.0, "unit": "mm"}
